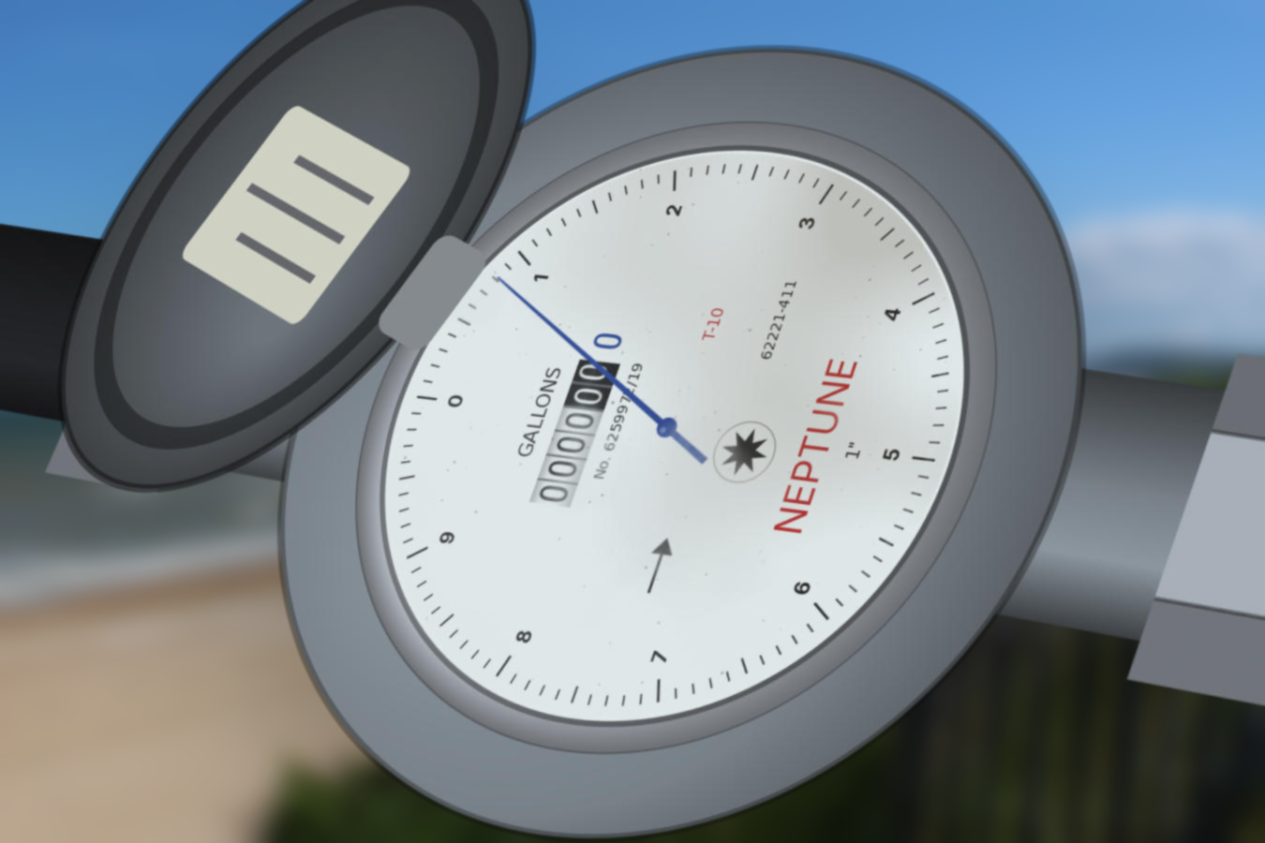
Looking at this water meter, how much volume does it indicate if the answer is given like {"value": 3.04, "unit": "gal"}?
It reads {"value": 0.8, "unit": "gal"}
